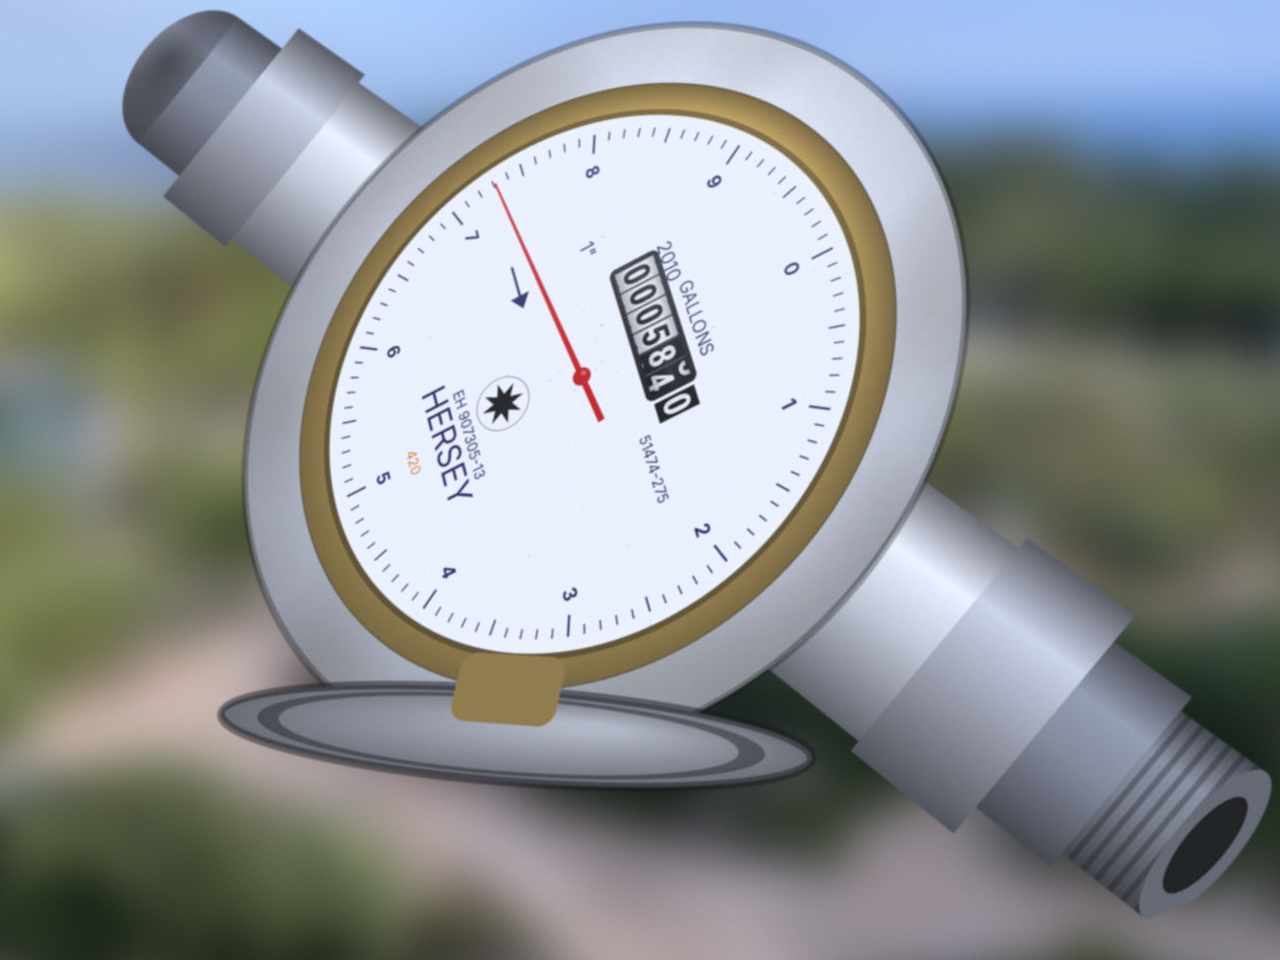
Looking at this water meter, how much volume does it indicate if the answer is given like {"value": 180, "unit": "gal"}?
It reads {"value": 5837.3, "unit": "gal"}
